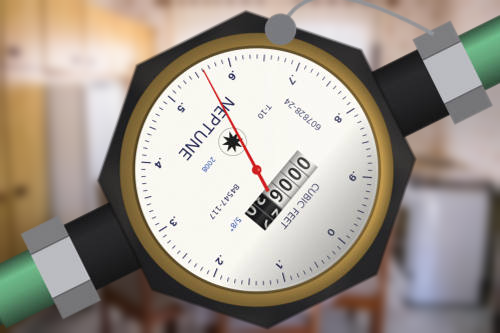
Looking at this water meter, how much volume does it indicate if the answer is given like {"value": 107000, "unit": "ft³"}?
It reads {"value": 629.56, "unit": "ft³"}
